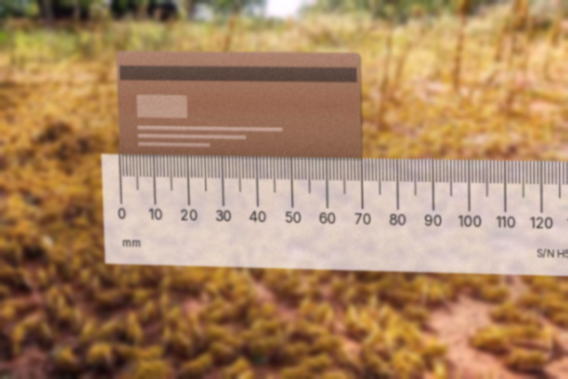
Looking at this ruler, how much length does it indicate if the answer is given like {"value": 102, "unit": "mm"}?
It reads {"value": 70, "unit": "mm"}
